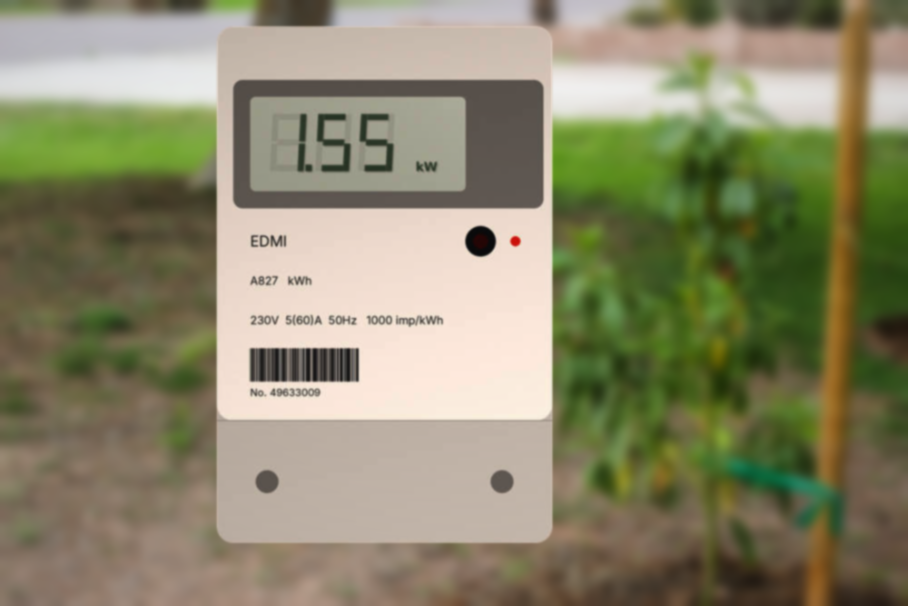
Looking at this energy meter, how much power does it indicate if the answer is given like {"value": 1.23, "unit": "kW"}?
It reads {"value": 1.55, "unit": "kW"}
